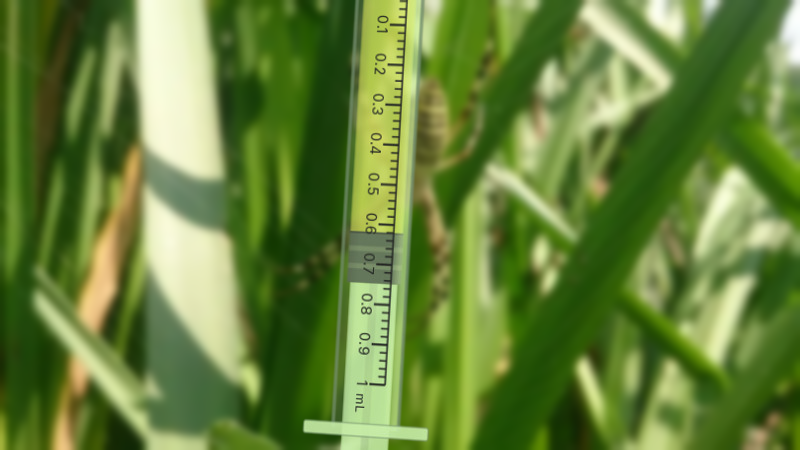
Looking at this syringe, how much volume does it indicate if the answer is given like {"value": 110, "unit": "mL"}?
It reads {"value": 0.62, "unit": "mL"}
